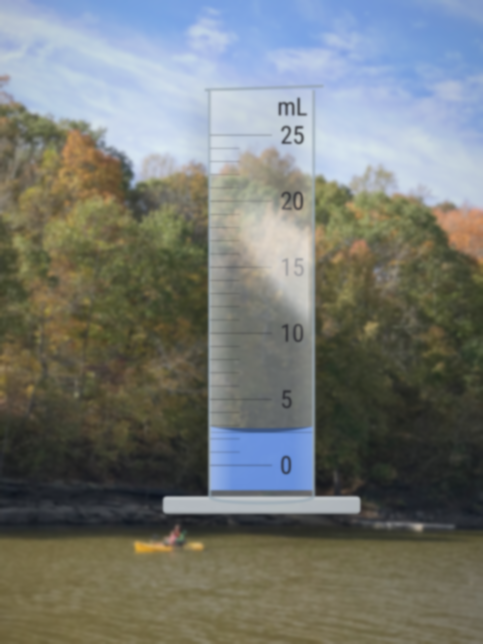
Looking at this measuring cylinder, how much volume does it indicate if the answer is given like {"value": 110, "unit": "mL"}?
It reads {"value": 2.5, "unit": "mL"}
